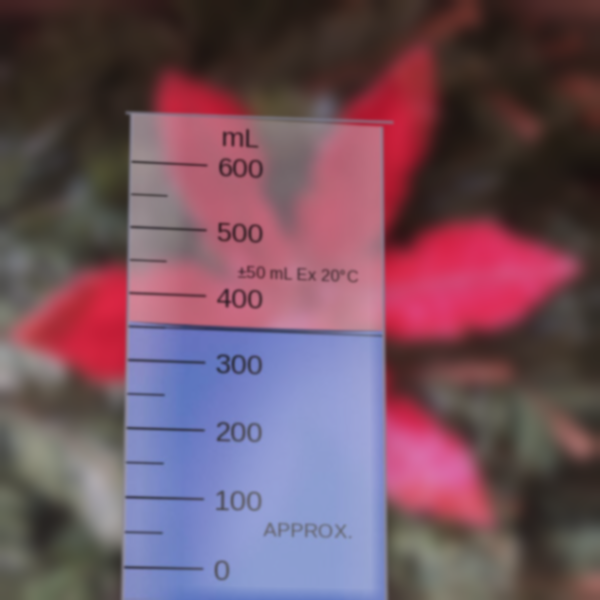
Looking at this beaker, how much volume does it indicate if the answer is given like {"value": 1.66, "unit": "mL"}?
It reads {"value": 350, "unit": "mL"}
